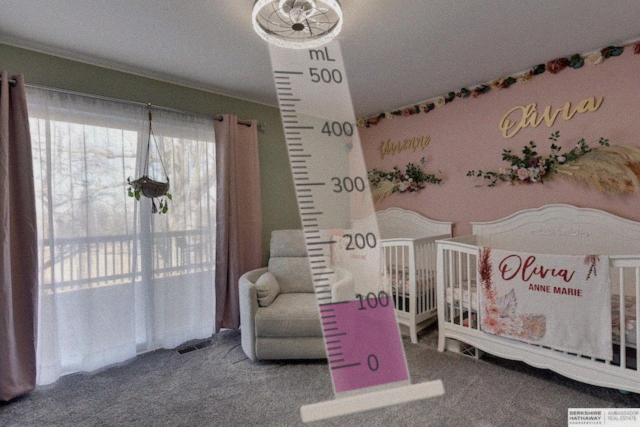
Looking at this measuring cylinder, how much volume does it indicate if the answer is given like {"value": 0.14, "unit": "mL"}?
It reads {"value": 100, "unit": "mL"}
